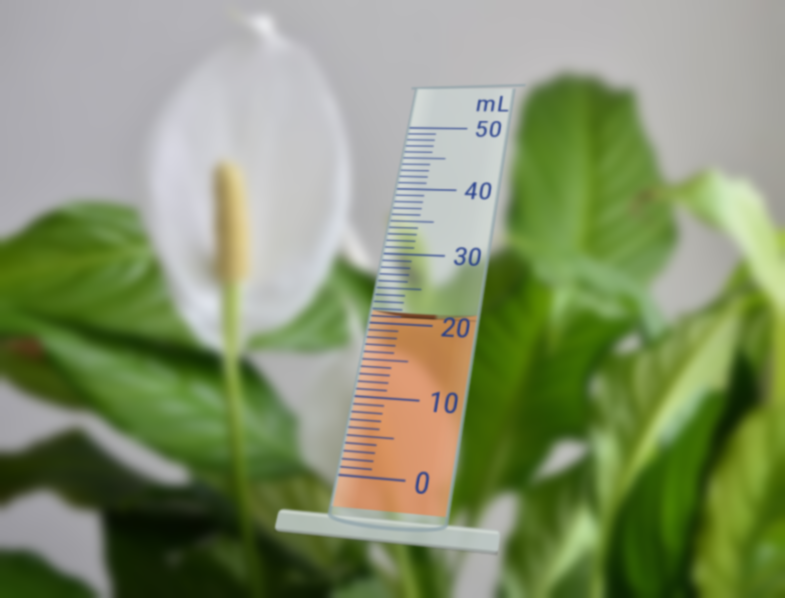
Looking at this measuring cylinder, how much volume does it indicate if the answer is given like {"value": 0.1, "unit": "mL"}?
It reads {"value": 21, "unit": "mL"}
